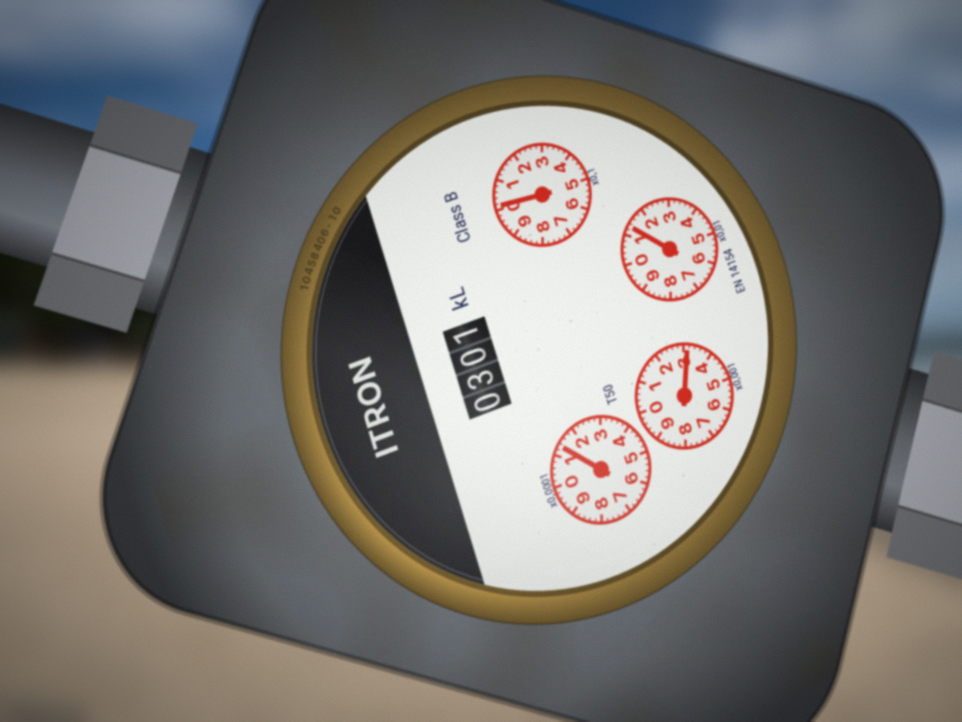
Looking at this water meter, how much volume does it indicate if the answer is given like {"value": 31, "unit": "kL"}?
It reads {"value": 301.0131, "unit": "kL"}
